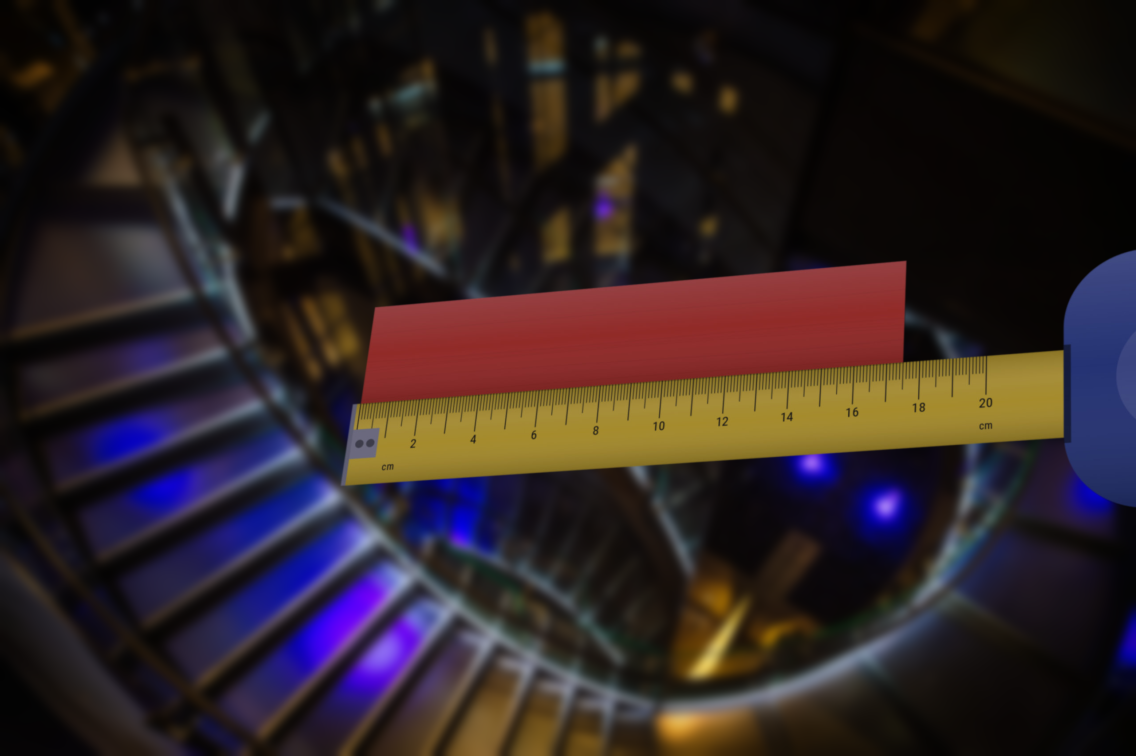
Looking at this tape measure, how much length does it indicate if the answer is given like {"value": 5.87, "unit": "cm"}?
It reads {"value": 17.5, "unit": "cm"}
